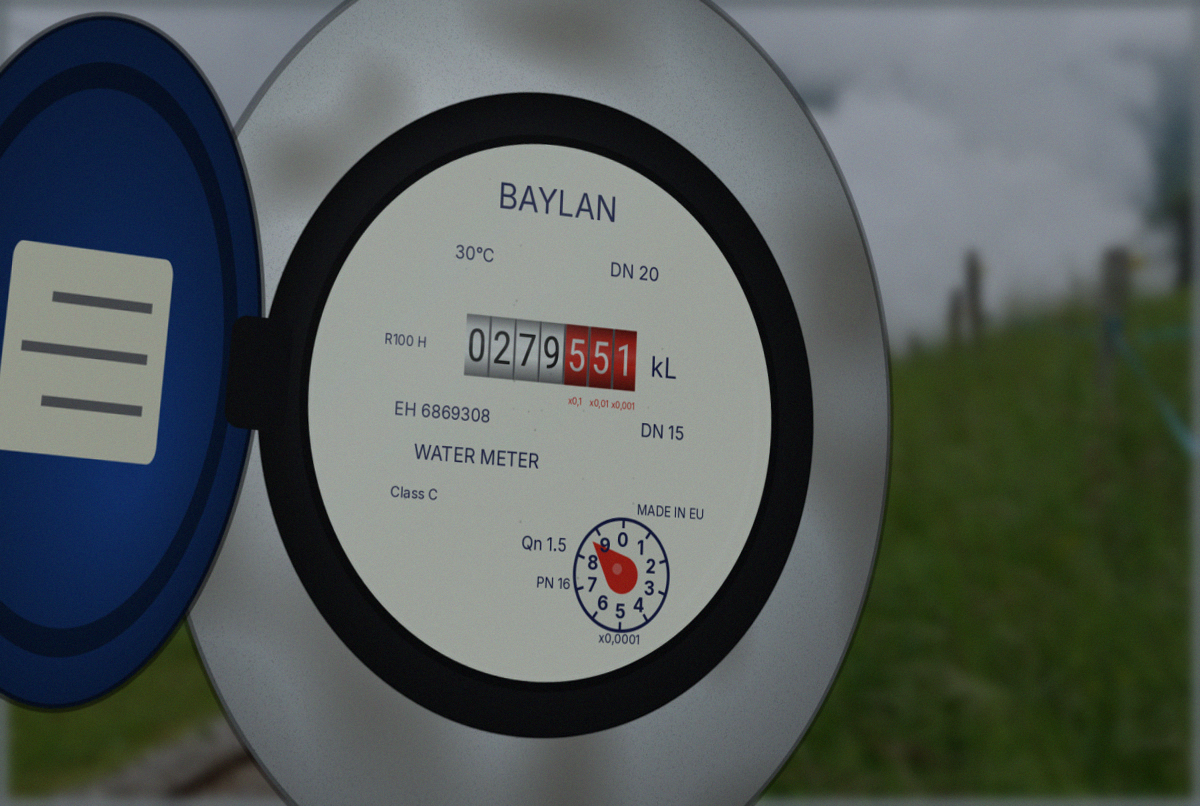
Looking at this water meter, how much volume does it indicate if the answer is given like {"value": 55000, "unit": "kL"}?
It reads {"value": 279.5518, "unit": "kL"}
